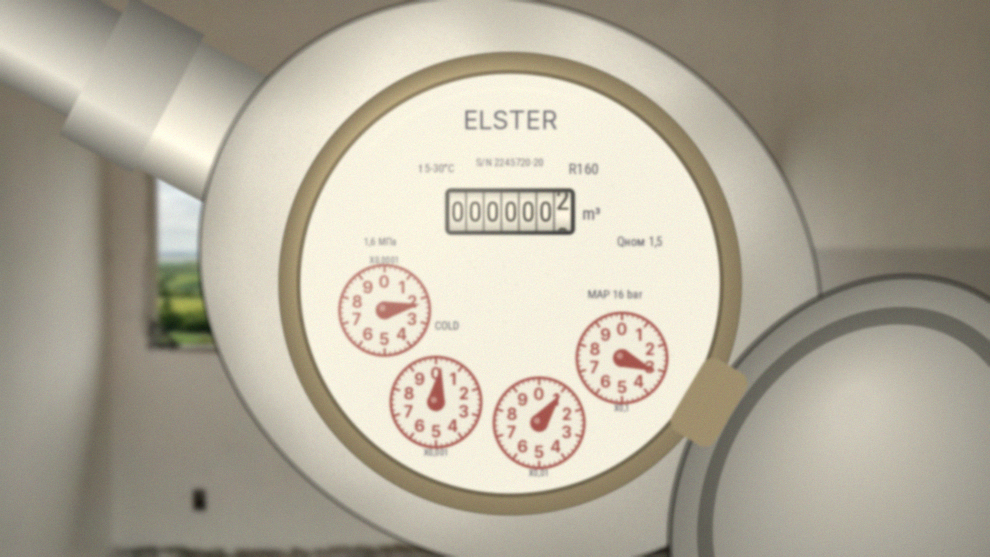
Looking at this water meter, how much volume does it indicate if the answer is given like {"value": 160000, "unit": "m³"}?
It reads {"value": 2.3102, "unit": "m³"}
